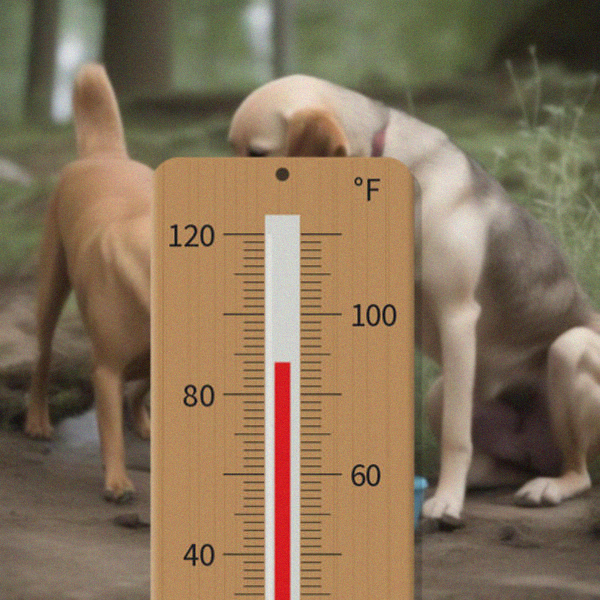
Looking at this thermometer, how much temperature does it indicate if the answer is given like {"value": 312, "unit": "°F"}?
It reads {"value": 88, "unit": "°F"}
